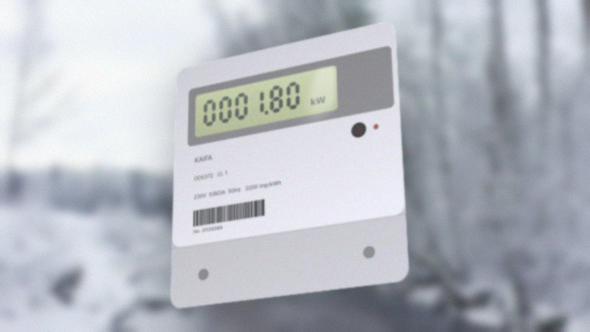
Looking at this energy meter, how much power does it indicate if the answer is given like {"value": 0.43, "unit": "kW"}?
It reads {"value": 1.80, "unit": "kW"}
